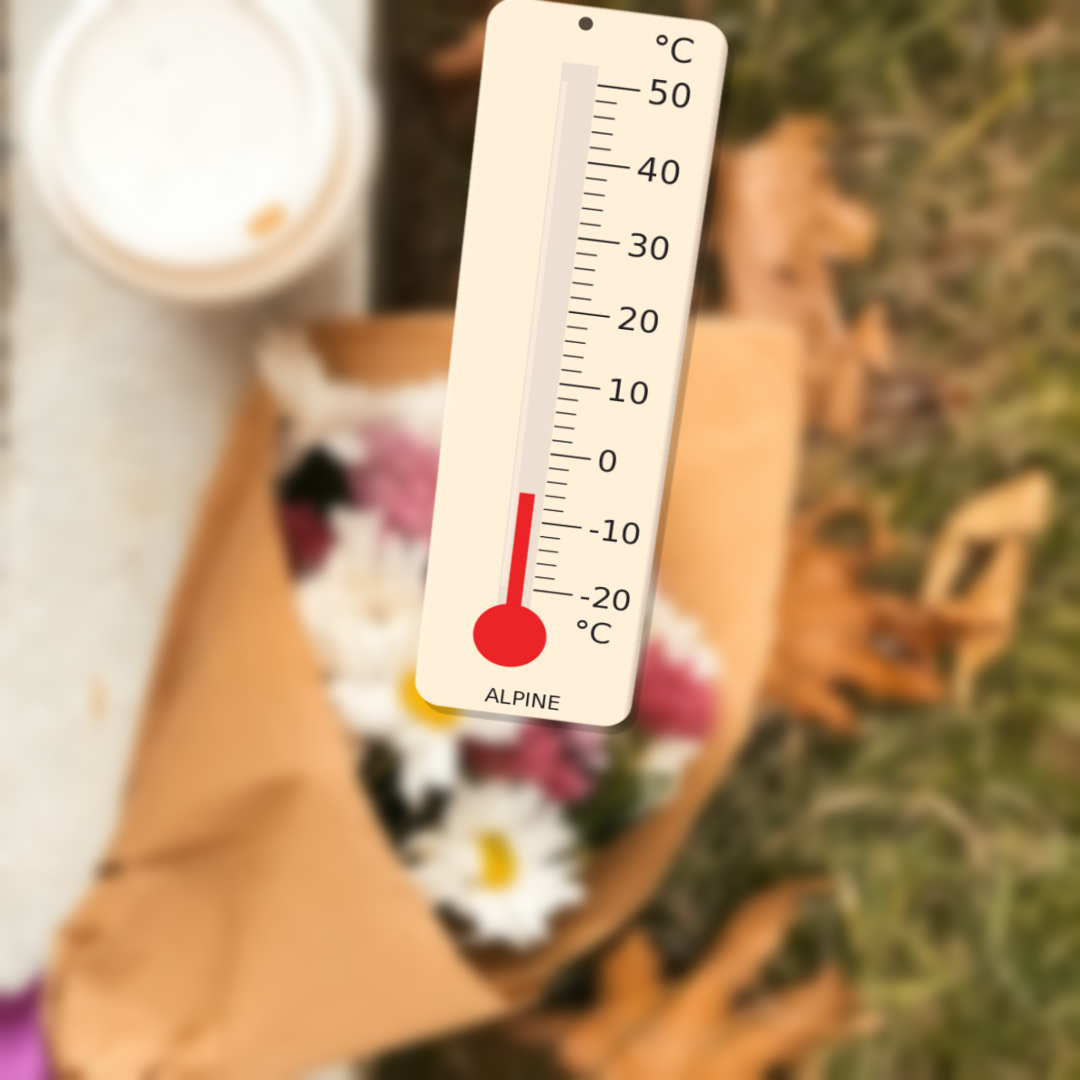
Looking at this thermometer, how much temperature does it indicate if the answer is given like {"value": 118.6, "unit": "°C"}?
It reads {"value": -6, "unit": "°C"}
